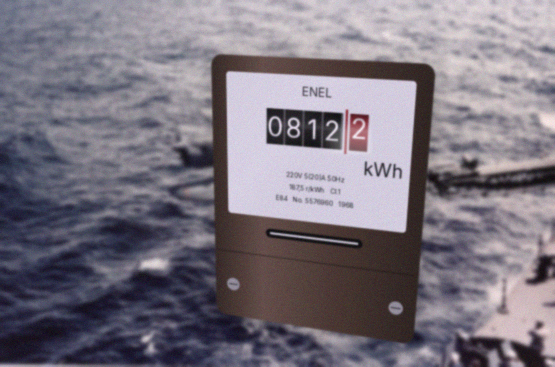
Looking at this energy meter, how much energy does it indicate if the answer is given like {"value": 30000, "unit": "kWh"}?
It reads {"value": 812.2, "unit": "kWh"}
